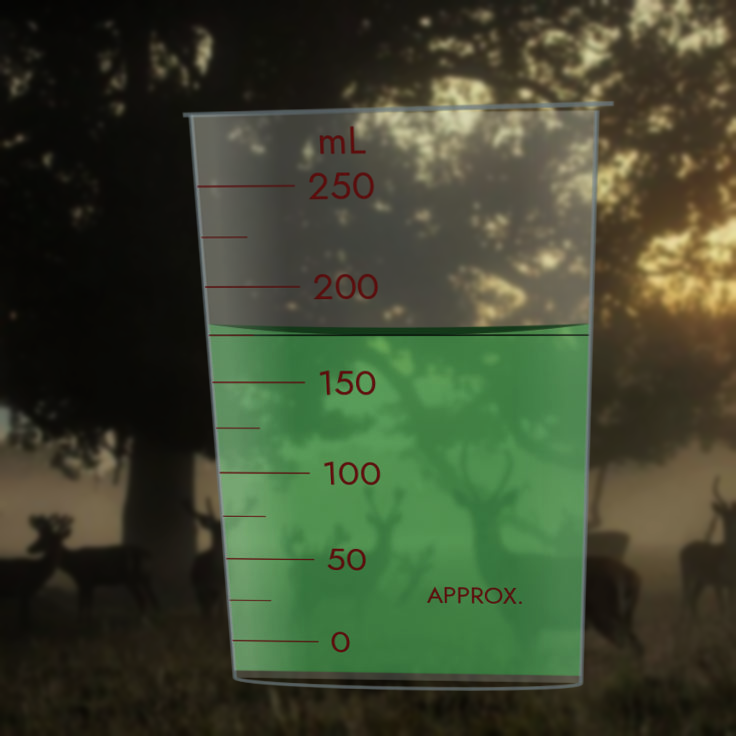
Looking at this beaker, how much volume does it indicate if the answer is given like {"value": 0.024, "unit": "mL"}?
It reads {"value": 175, "unit": "mL"}
